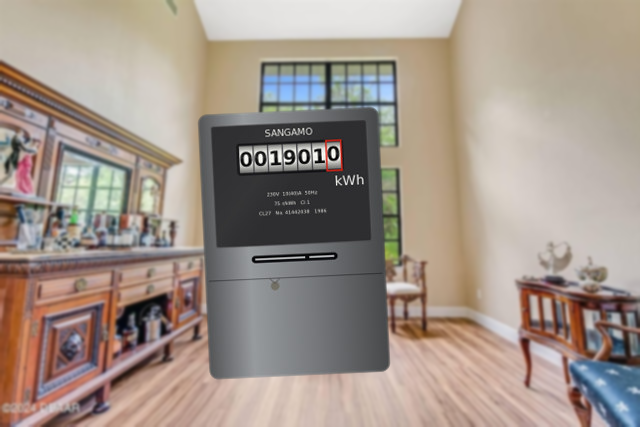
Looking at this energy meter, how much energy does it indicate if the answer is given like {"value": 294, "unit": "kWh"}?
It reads {"value": 1901.0, "unit": "kWh"}
